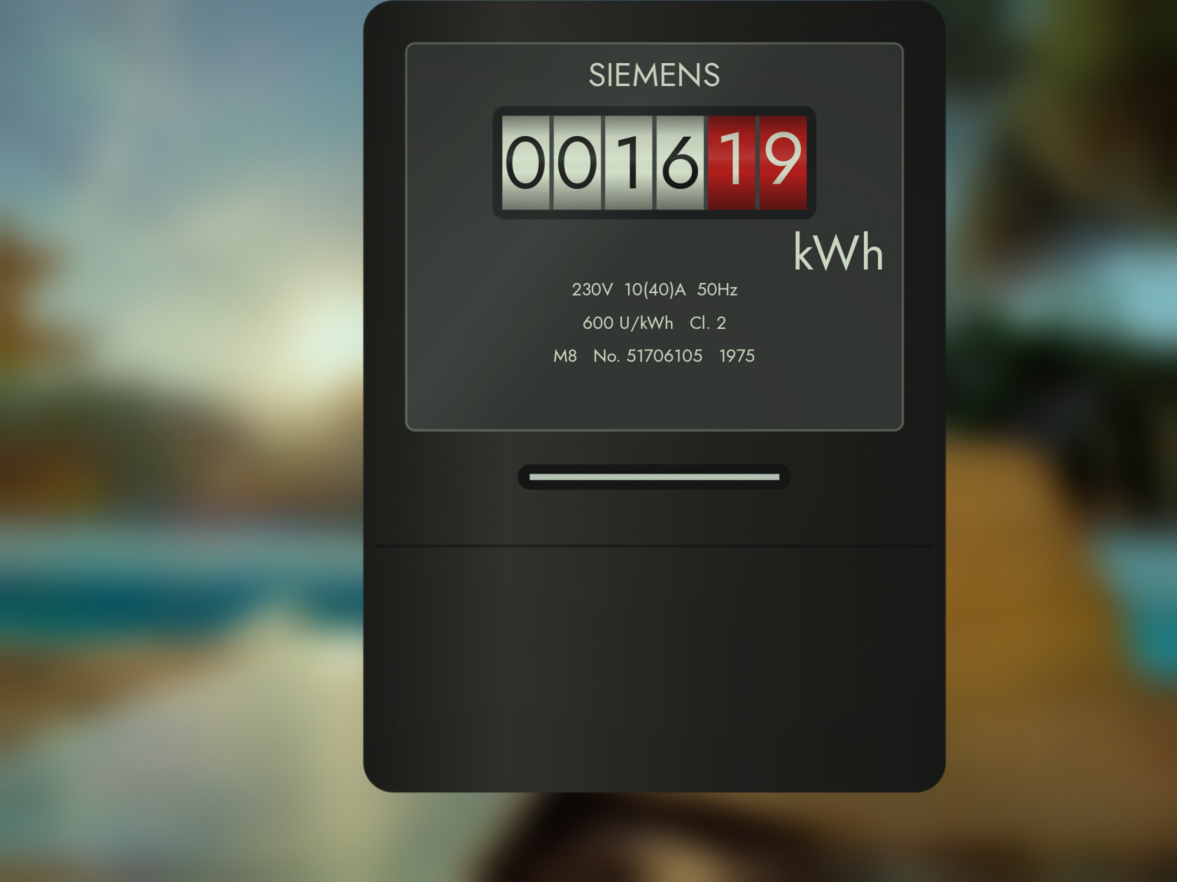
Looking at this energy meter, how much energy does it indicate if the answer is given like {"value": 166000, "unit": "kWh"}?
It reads {"value": 16.19, "unit": "kWh"}
